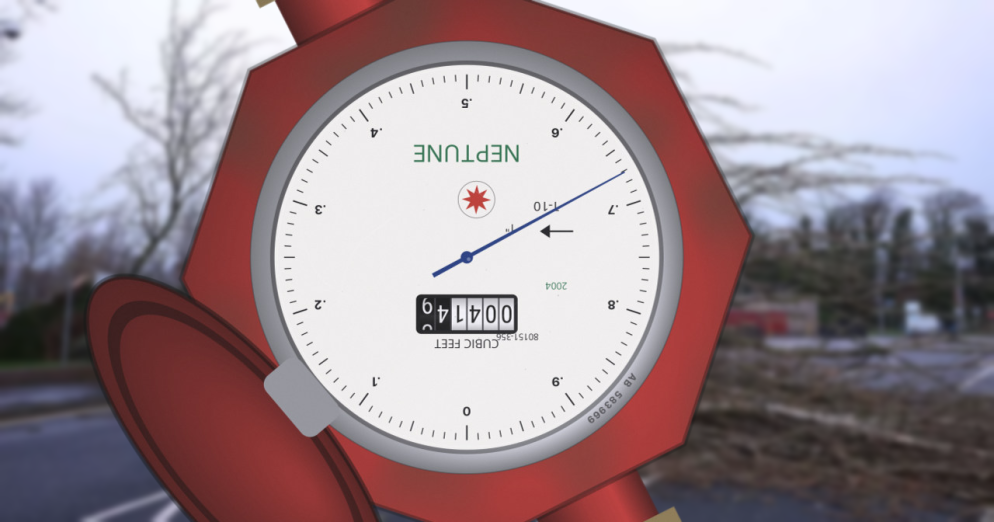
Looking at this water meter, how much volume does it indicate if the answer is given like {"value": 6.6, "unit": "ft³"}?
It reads {"value": 4148.67, "unit": "ft³"}
